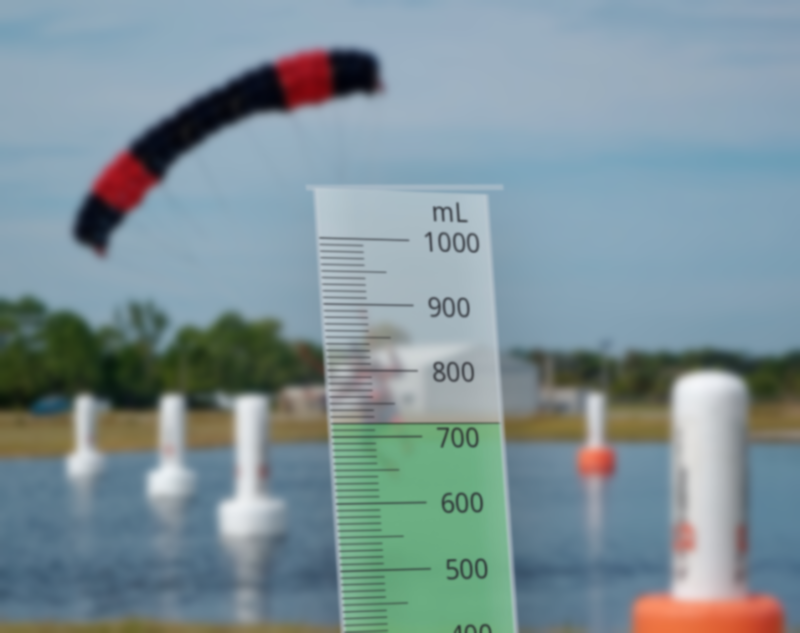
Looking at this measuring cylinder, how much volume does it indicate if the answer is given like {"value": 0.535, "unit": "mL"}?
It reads {"value": 720, "unit": "mL"}
